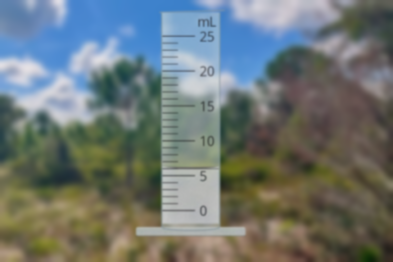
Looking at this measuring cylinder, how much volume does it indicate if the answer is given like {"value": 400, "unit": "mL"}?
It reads {"value": 6, "unit": "mL"}
